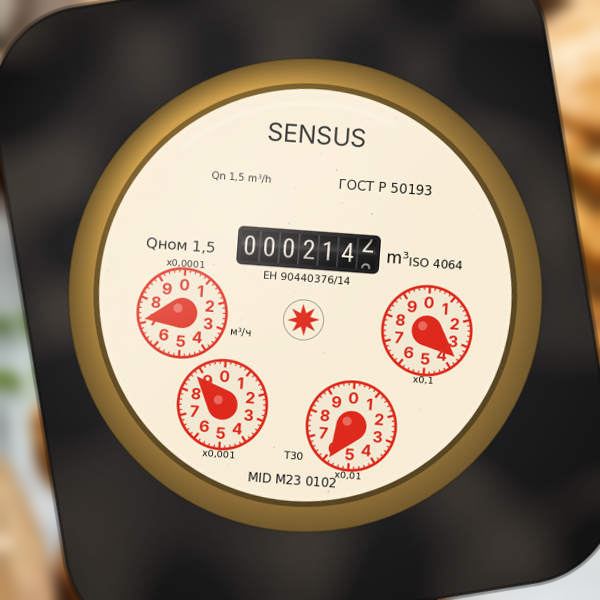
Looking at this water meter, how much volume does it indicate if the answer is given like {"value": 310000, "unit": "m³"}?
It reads {"value": 2142.3587, "unit": "m³"}
